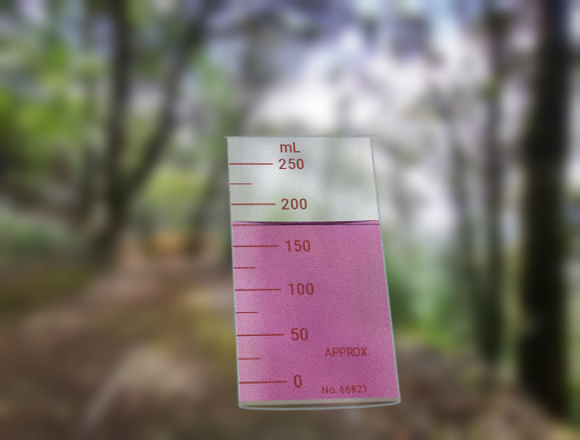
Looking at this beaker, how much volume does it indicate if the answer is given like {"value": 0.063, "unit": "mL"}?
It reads {"value": 175, "unit": "mL"}
